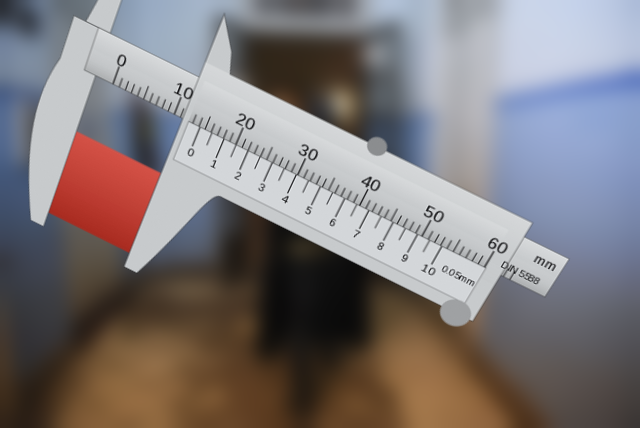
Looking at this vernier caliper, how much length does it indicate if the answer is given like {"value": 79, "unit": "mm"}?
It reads {"value": 14.2, "unit": "mm"}
